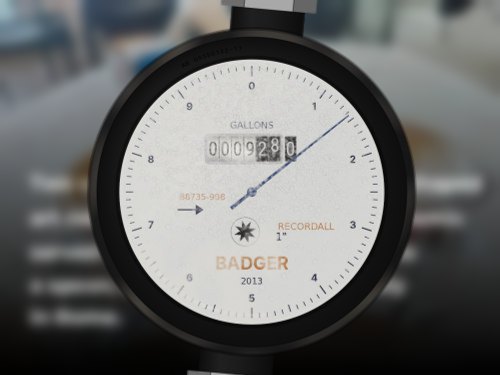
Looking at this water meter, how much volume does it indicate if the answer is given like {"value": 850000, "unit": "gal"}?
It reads {"value": 9281.4, "unit": "gal"}
